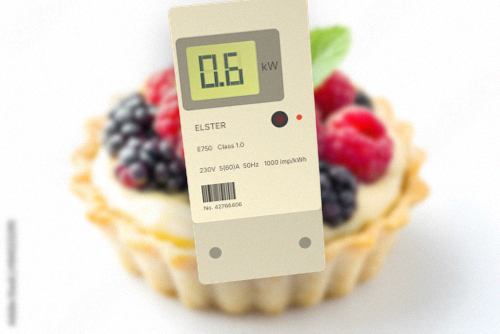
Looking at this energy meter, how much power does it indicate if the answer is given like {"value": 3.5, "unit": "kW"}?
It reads {"value": 0.6, "unit": "kW"}
